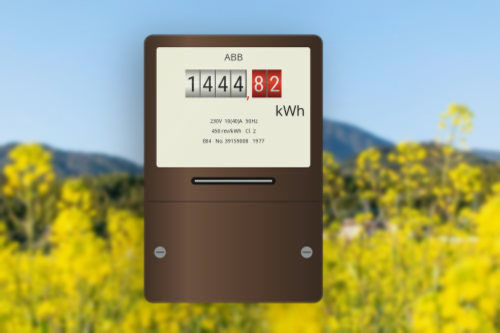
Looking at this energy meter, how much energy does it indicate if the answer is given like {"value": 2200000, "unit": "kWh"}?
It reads {"value": 1444.82, "unit": "kWh"}
